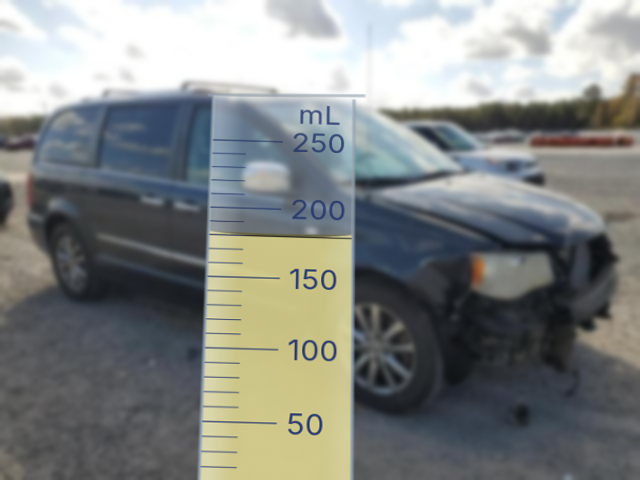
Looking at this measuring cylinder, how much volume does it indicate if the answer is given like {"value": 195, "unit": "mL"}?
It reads {"value": 180, "unit": "mL"}
